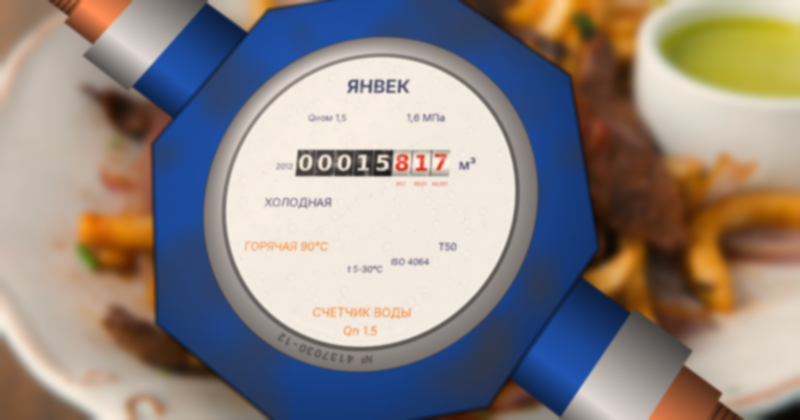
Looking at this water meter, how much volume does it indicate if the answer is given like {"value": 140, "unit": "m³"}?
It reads {"value": 15.817, "unit": "m³"}
